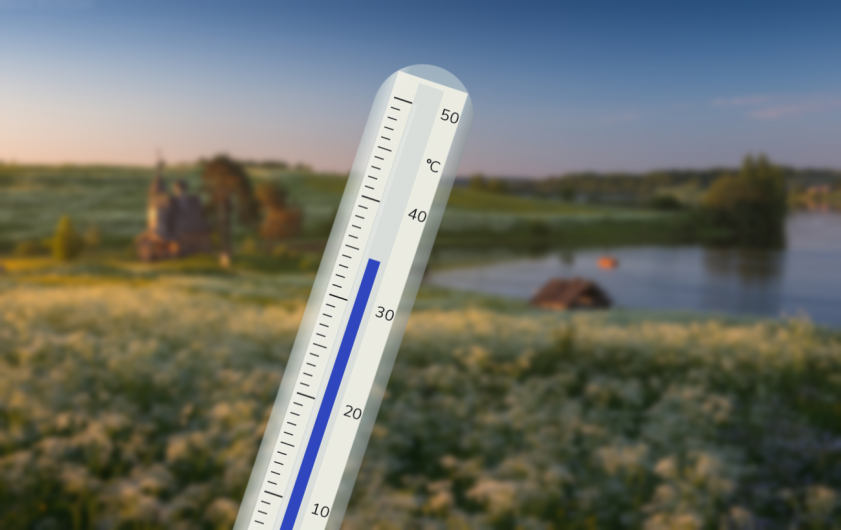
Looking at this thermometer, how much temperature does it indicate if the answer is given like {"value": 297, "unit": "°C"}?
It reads {"value": 34.5, "unit": "°C"}
